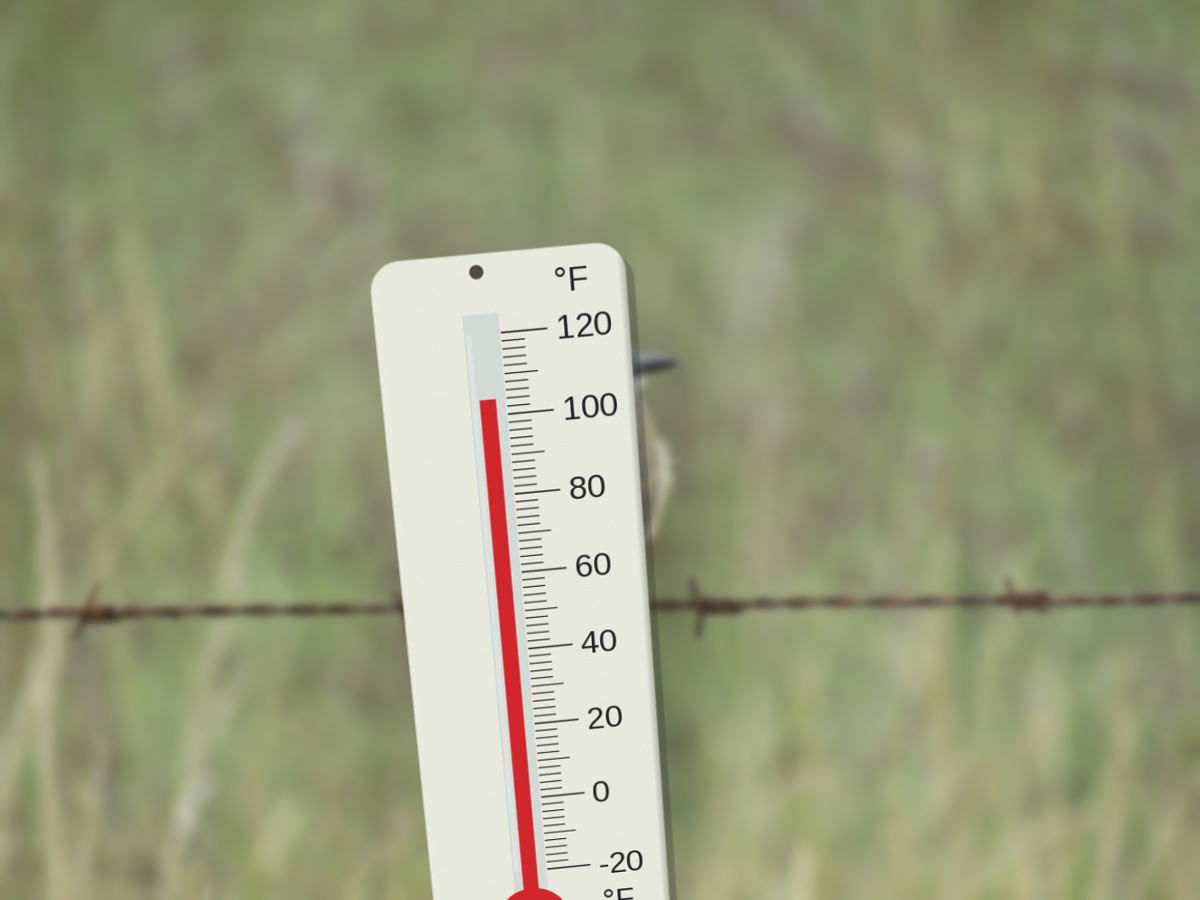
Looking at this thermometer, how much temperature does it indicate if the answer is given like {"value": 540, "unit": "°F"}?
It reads {"value": 104, "unit": "°F"}
